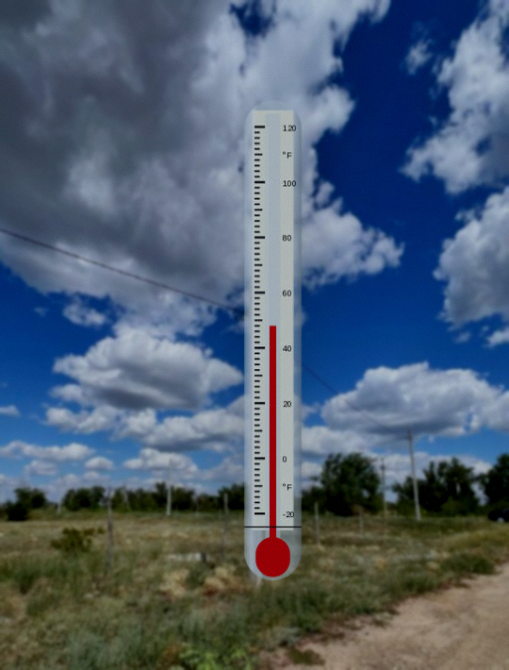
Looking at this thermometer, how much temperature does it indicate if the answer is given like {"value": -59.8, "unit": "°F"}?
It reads {"value": 48, "unit": "°F"}
